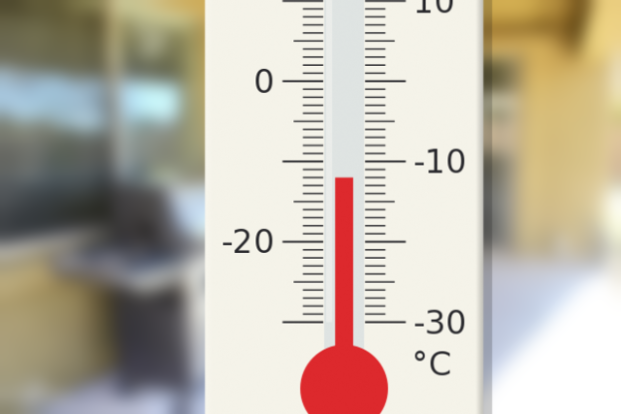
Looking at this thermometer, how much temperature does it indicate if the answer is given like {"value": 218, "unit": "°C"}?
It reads {"value": -12, "unit": "°C"}
